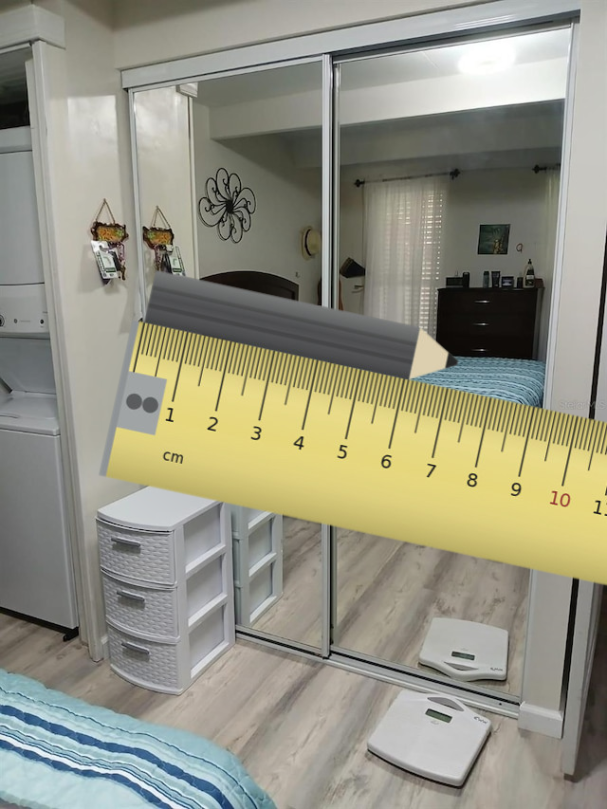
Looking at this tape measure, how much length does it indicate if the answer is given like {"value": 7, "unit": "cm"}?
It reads {"value": 7.1, "unit": "cm"}
